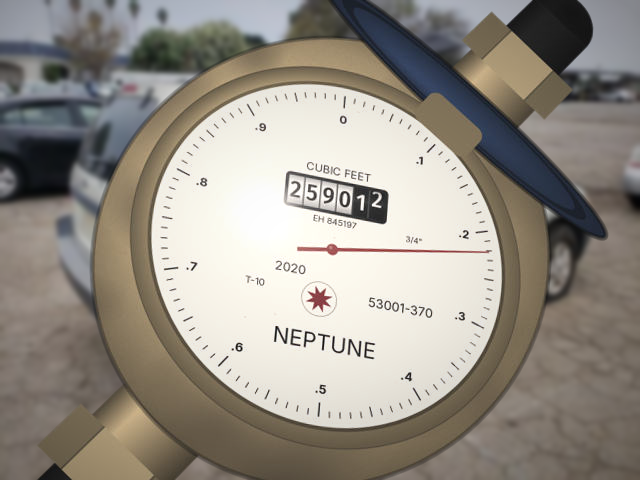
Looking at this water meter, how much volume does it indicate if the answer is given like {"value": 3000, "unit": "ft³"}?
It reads {"value": 259012.22, "unit": "ft³"}
